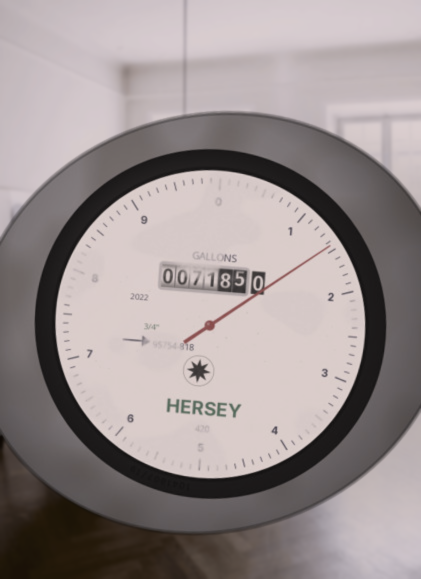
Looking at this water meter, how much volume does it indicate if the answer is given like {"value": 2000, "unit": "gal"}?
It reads {"value": 71851.4, "unit": "gal"}
